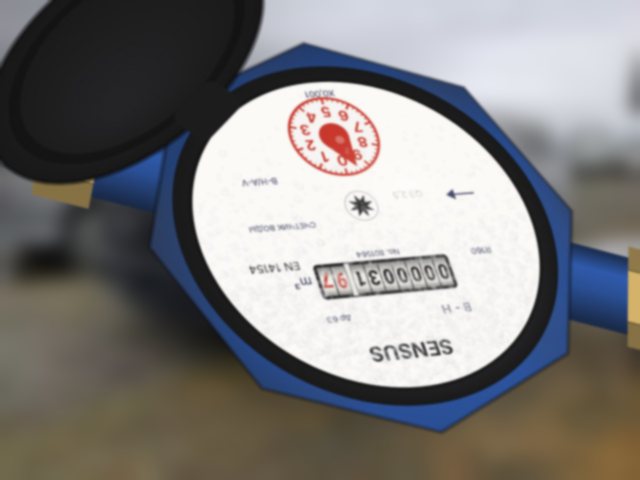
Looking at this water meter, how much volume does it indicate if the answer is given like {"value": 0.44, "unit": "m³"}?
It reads {"value": 31.969, "unit": "m³"}
